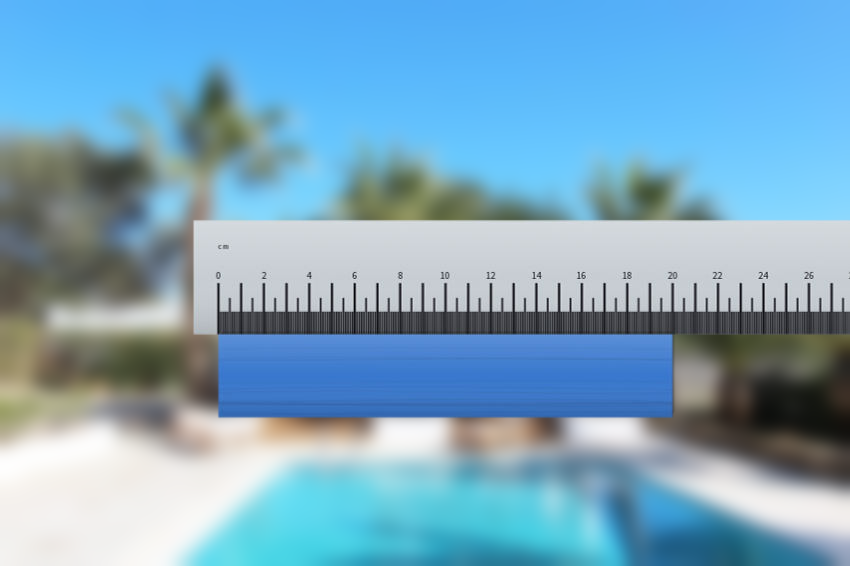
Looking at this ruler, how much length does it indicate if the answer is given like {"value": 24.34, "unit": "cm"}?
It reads {"value": 20, "unit": "cm"}
